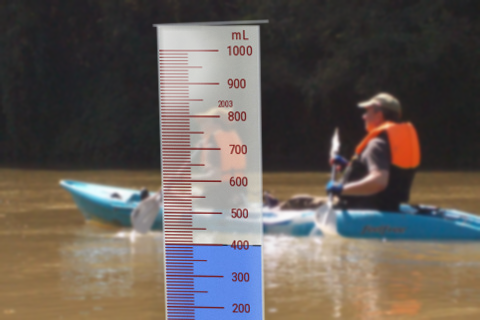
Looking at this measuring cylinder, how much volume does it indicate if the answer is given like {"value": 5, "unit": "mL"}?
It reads {"value": 400, "unit": "mL"}
